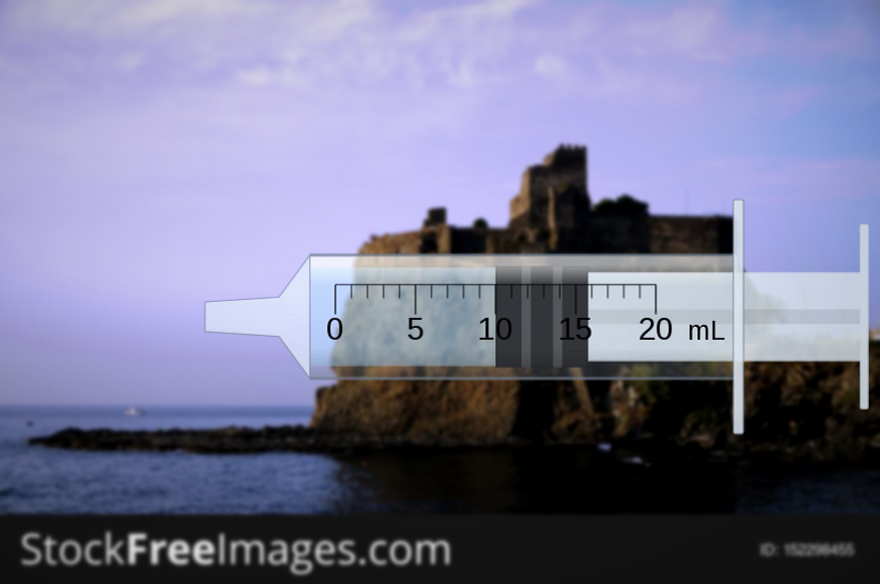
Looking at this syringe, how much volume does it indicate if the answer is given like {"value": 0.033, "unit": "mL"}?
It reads {"value": 10, "unit": "mL"}
